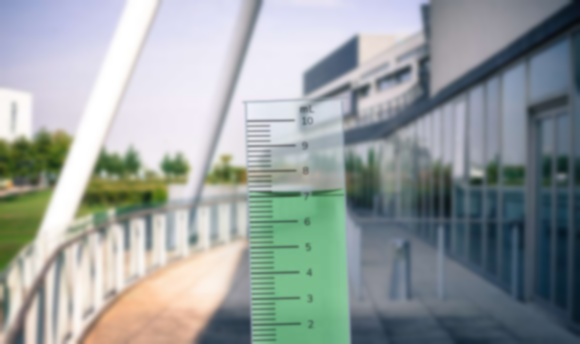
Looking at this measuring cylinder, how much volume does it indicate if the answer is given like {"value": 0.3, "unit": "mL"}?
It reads {"value": 7, "unit": "mL"}
